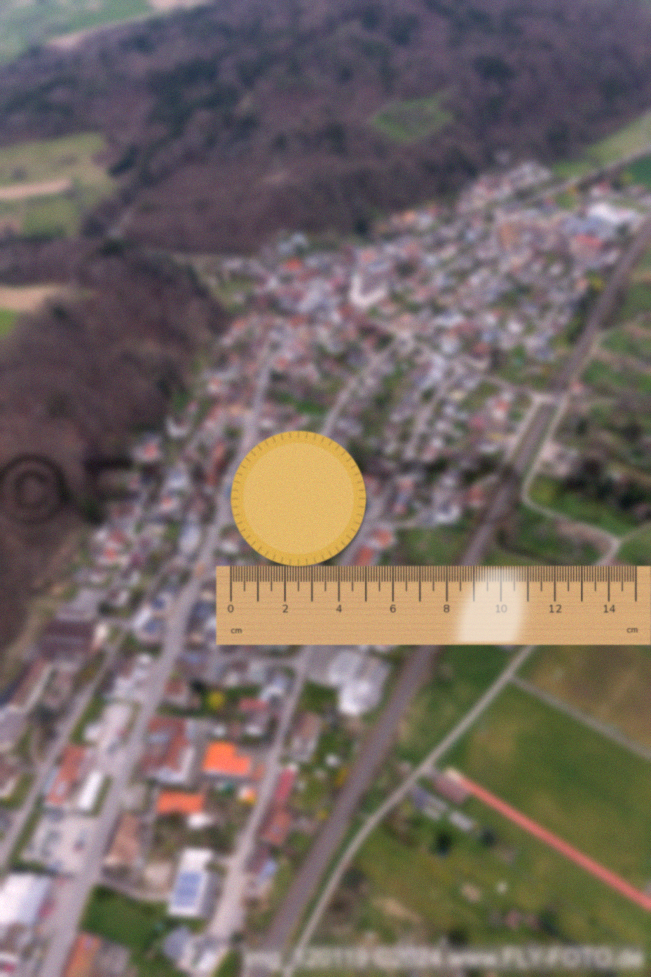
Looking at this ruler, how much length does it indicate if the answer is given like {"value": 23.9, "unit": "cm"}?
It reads {"value": 5, "unit": "cm"}
